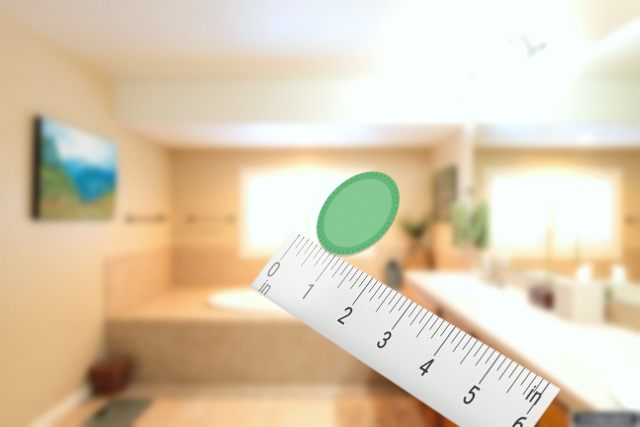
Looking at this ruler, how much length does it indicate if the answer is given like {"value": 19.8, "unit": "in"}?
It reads {"value": 1.625, "unit": "in"}
